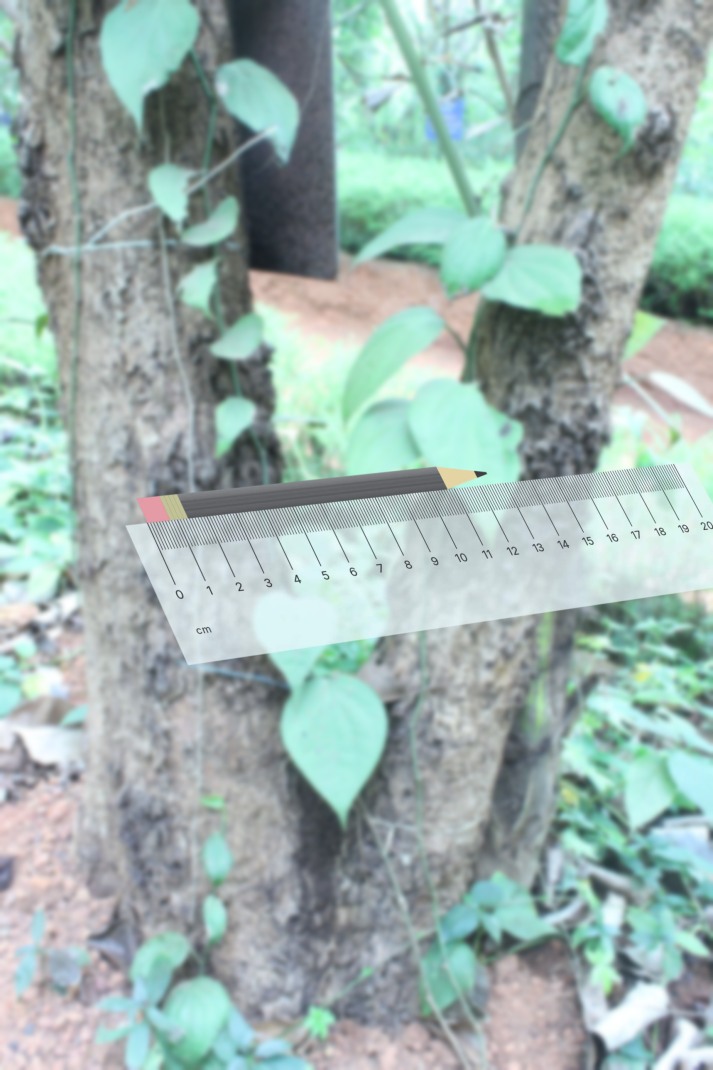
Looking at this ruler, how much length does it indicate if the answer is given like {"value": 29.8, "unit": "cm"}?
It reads {"value": 12.5, "unit": "cm"}
